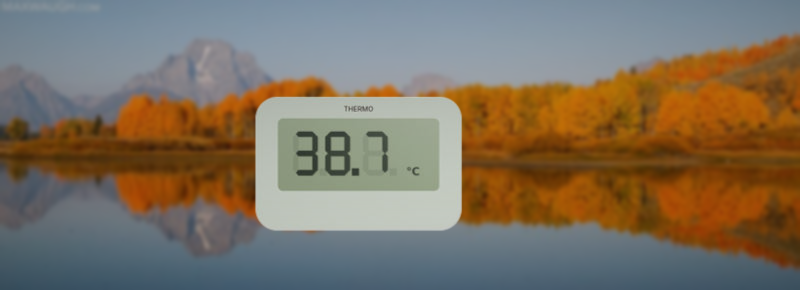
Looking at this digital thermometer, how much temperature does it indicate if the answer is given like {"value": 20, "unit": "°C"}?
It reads {"value": 38.7, "unit": "°C"}
